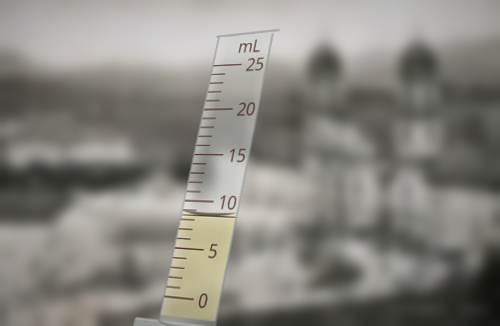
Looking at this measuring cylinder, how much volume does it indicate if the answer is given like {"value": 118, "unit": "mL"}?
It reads {"value": 8.5, "unit": "mL"}
